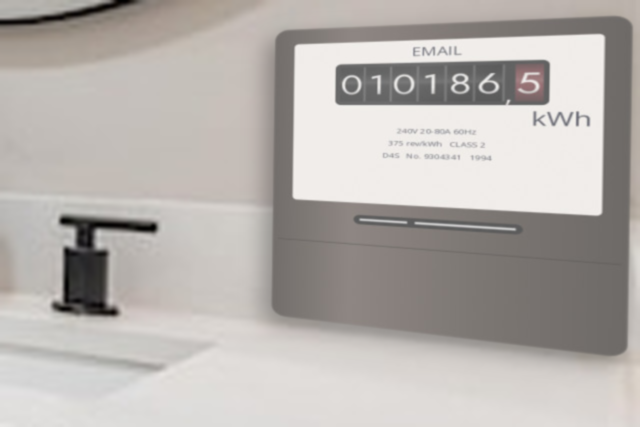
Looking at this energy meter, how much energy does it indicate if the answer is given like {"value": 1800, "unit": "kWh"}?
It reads {"value": 10186.5, "unit": "kWh"}
